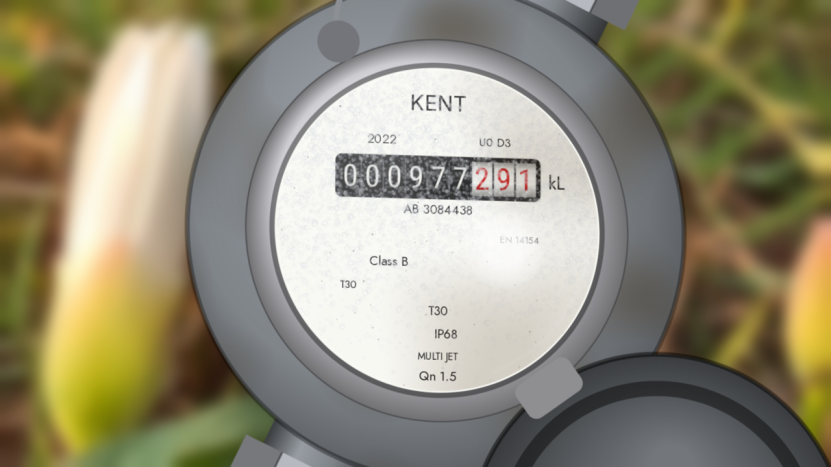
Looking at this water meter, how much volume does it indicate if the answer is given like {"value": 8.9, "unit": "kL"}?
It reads {"value": 977.291, "unit": "kL"}
